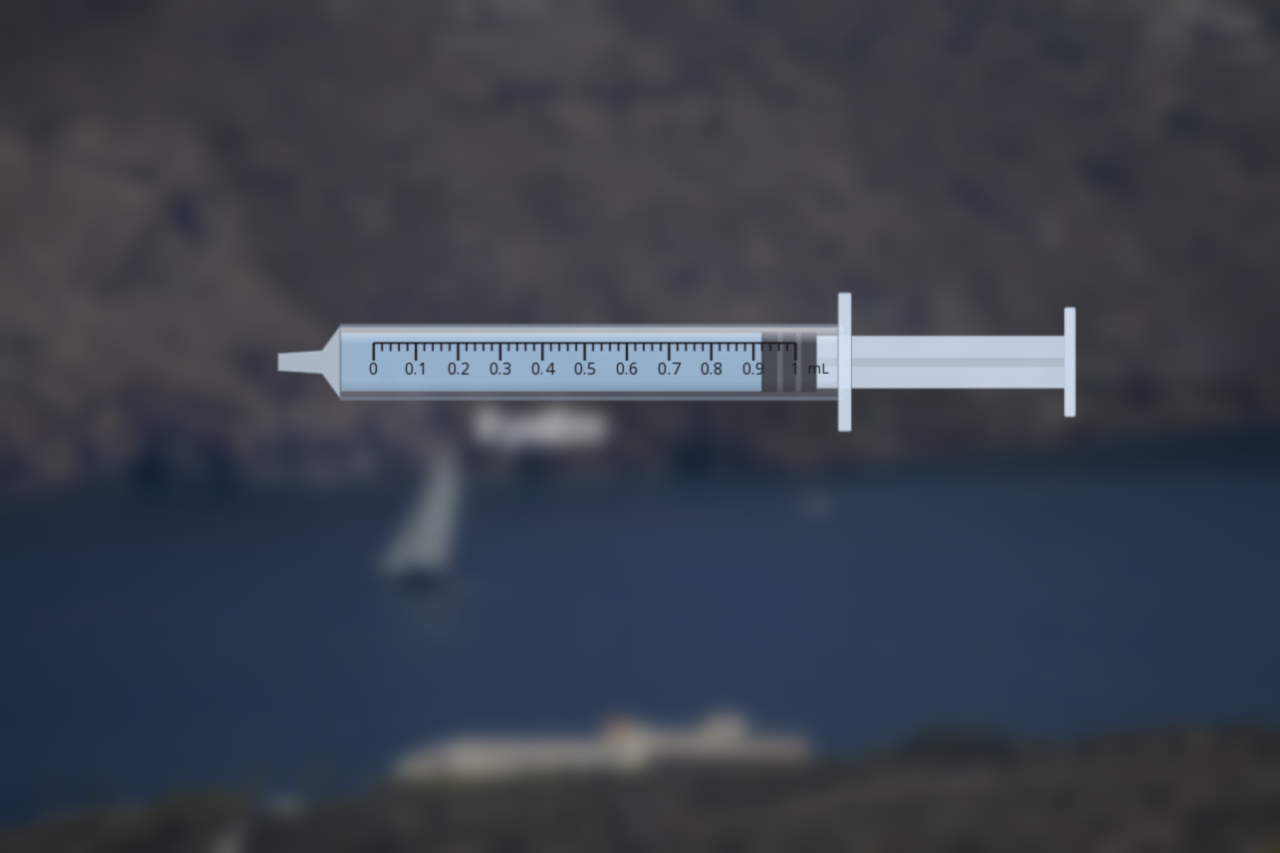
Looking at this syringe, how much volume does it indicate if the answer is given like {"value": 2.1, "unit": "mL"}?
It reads {"value": 0.92, "unit": "mL"}
